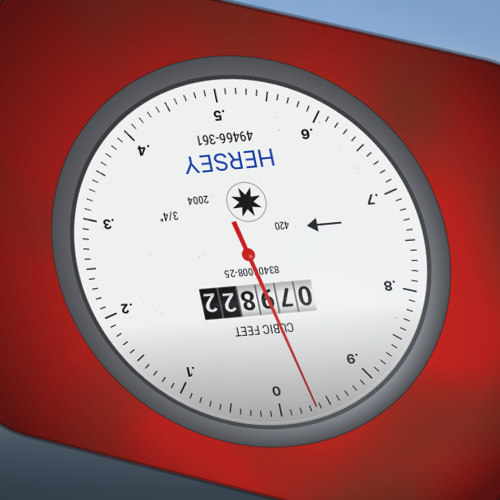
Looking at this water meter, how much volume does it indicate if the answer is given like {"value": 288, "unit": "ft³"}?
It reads {"value": 79821.96, "unit": "ft³"}
